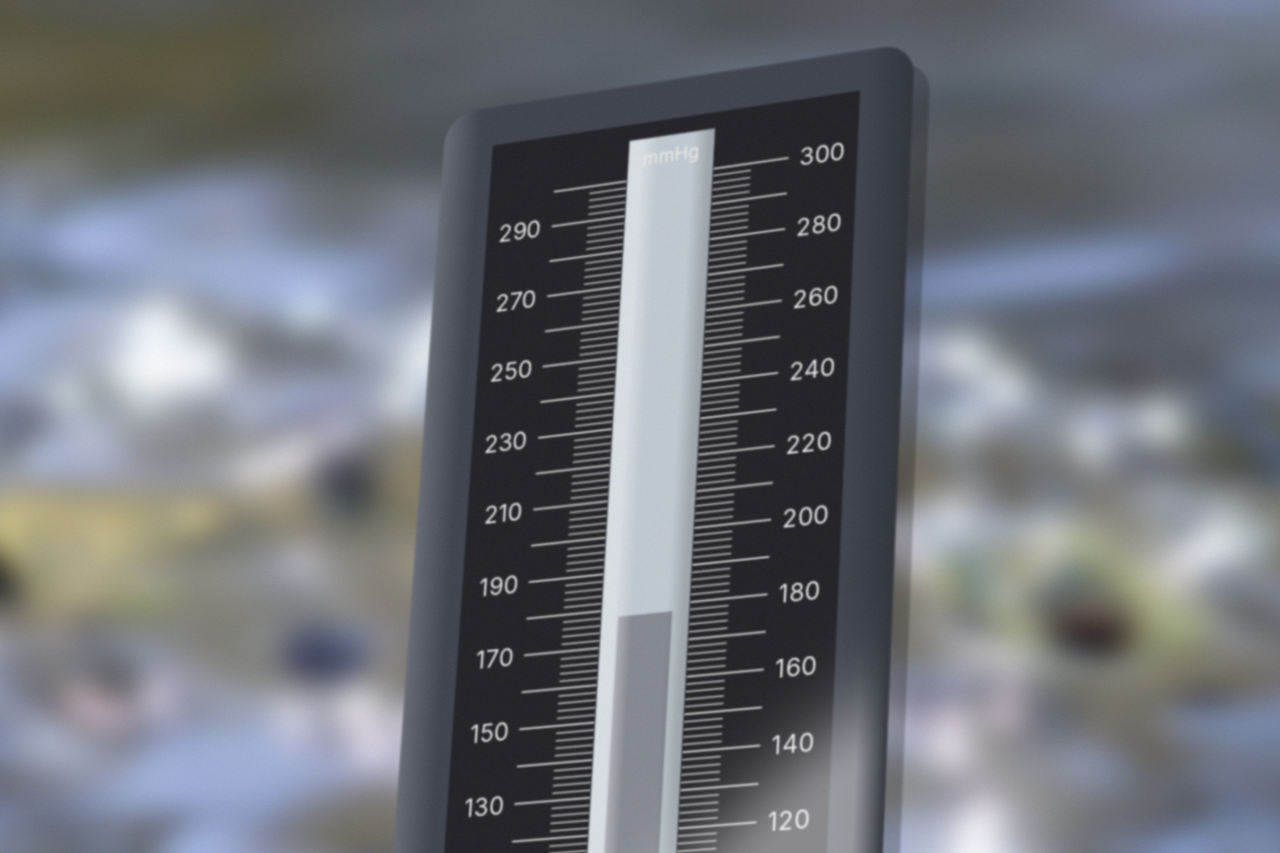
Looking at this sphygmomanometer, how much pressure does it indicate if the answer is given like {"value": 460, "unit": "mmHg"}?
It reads {"value": 178, "unit": "mmHg"}
